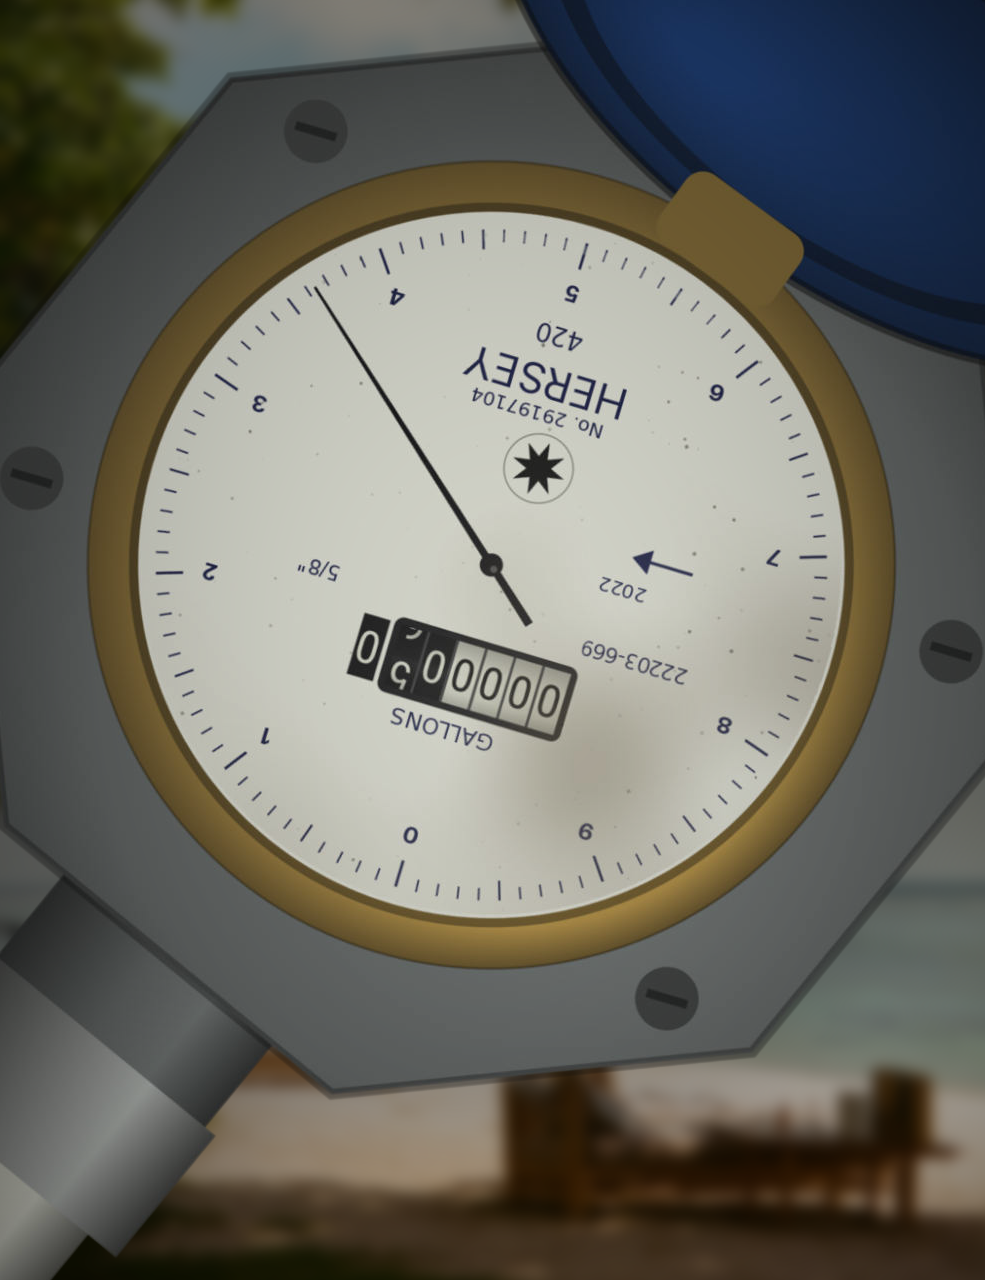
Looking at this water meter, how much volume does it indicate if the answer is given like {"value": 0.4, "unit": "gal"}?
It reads {"value": 53.6, "unit": "gal"}
